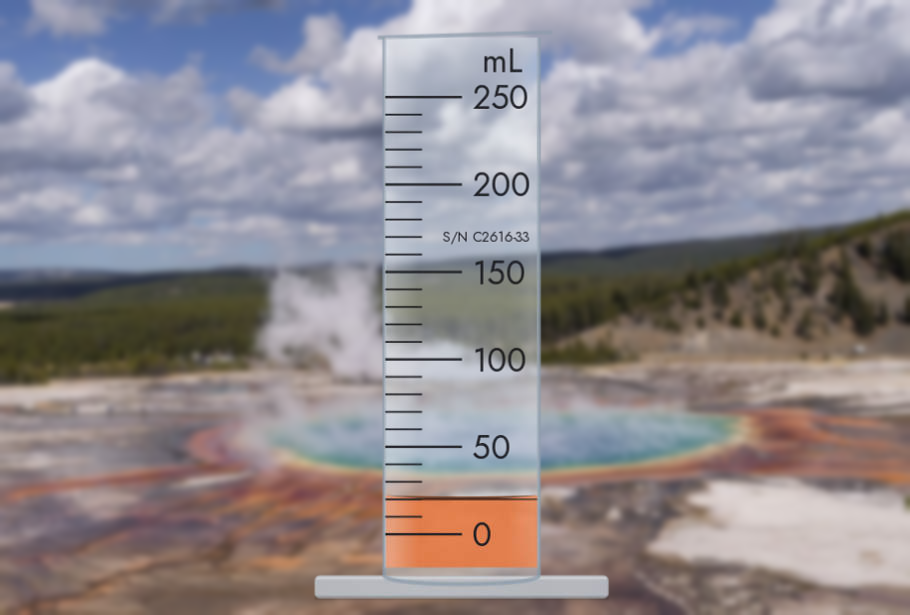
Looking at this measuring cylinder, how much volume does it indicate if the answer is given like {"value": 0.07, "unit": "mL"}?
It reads {"value": 20, "unit": "mL"}
